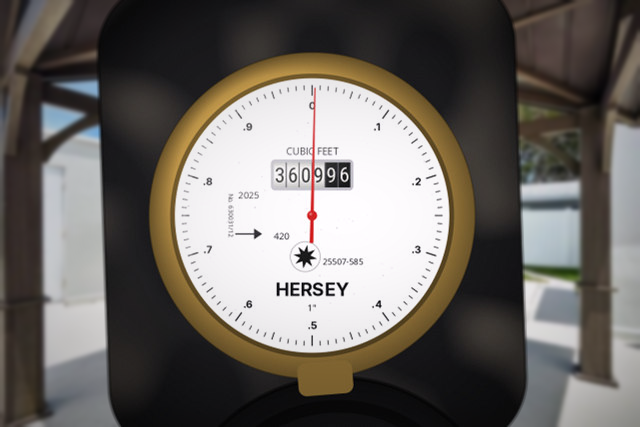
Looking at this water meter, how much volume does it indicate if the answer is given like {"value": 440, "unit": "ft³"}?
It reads {"value": 360996.00, "unit": "ft³"}
